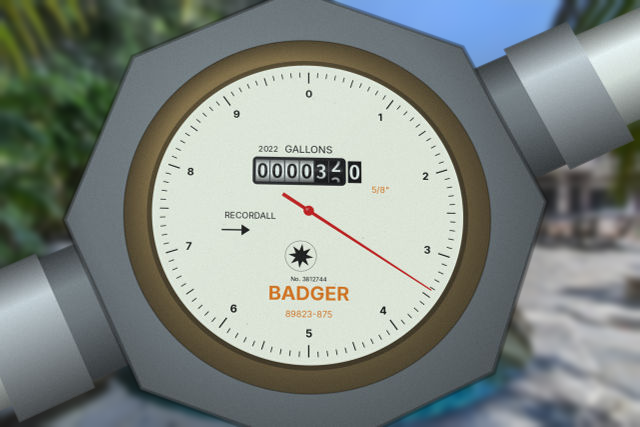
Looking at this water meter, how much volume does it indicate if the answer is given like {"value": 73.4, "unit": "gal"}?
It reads {"value": 323.4, "unit": "gal"}
